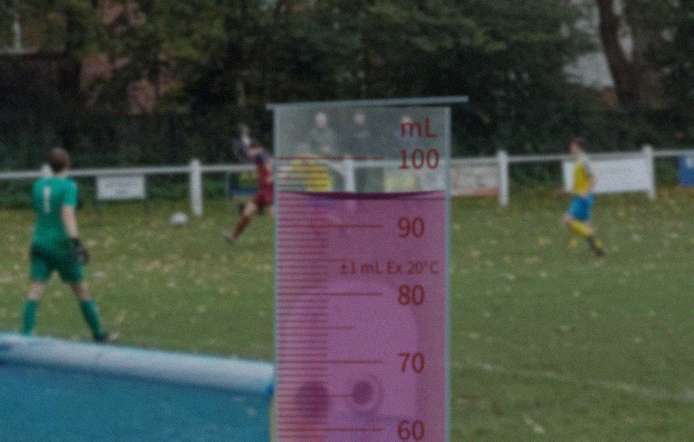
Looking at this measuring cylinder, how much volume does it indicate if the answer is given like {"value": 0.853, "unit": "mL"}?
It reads {"value": 94, "unit": "mL"}
